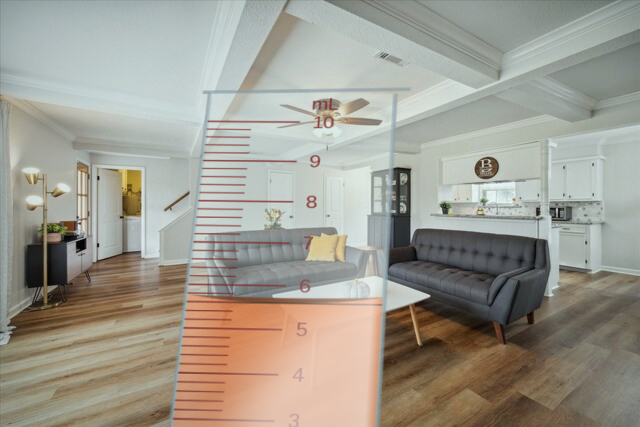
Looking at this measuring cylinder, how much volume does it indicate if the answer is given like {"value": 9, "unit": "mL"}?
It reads {"value": 5.6, "unit": "mL"}
